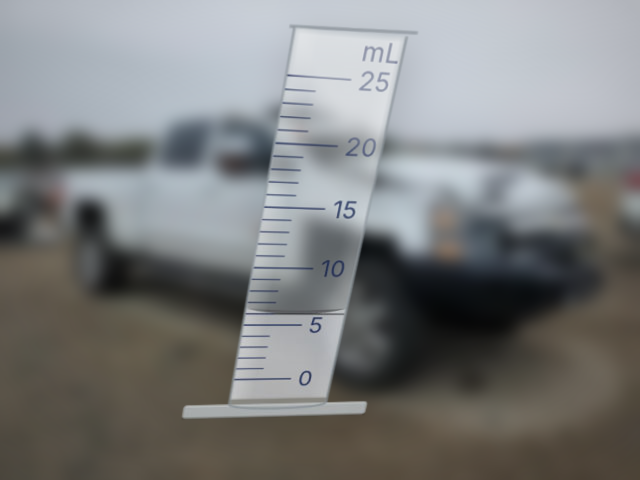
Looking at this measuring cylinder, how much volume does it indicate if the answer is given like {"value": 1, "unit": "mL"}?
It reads {"value": 6, "unit": "mL"}
